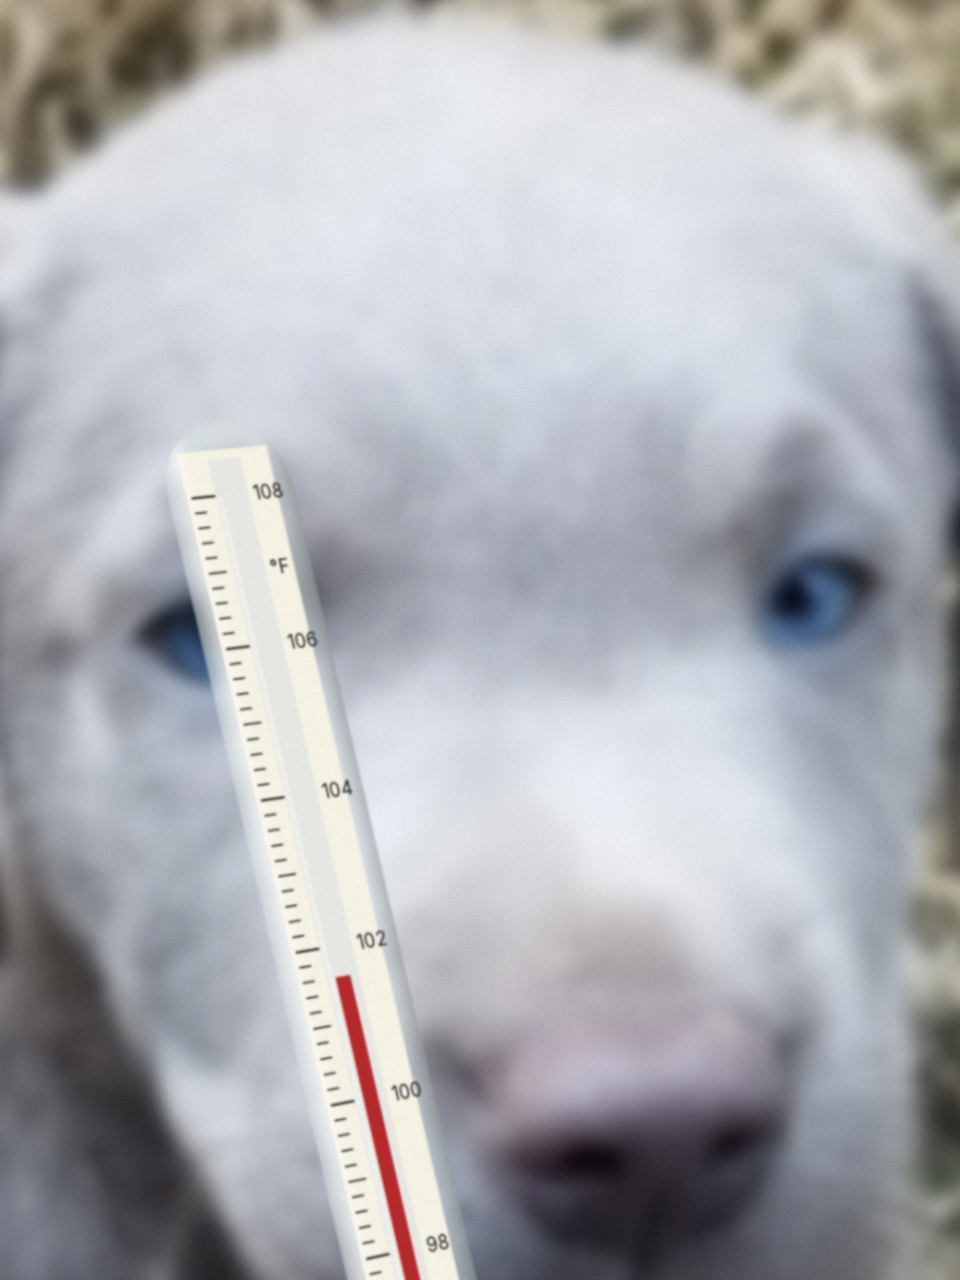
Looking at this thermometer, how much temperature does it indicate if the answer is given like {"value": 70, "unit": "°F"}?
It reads {"value": 101.6, "unit": "°F"}
